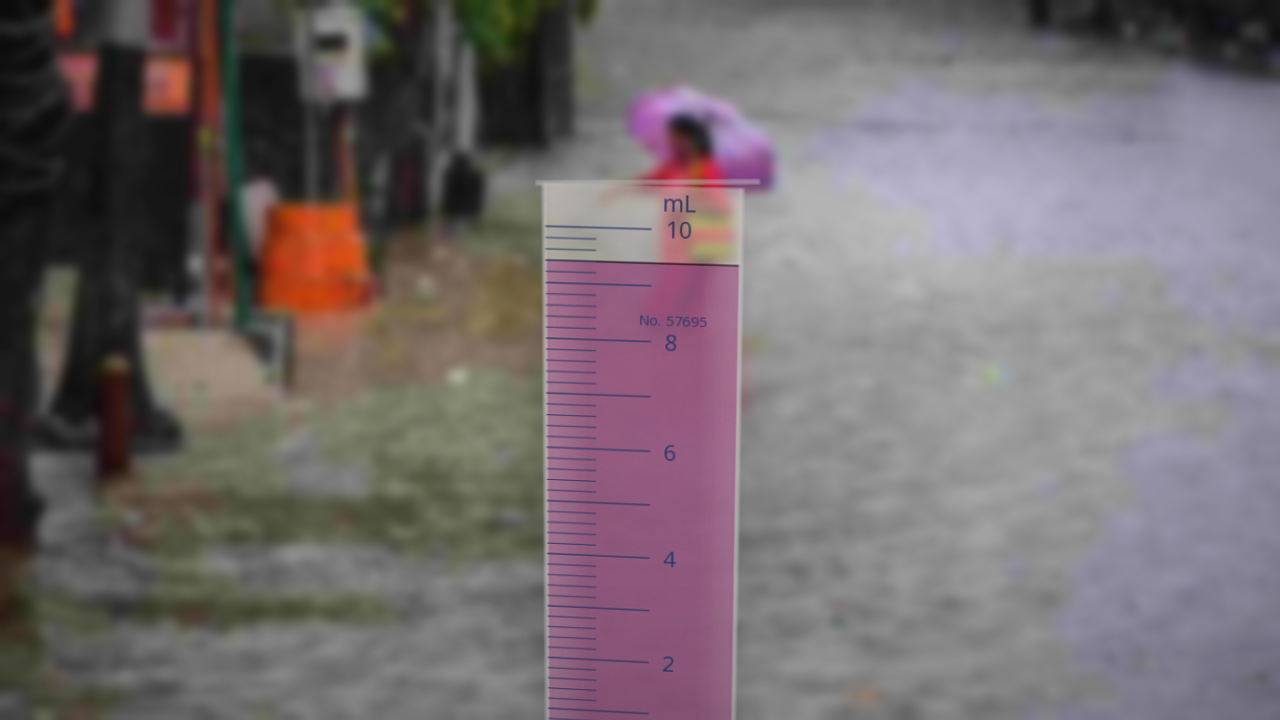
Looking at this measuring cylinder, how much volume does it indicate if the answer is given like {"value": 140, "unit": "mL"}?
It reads {"value": 9.4, "unit": "mL"}
